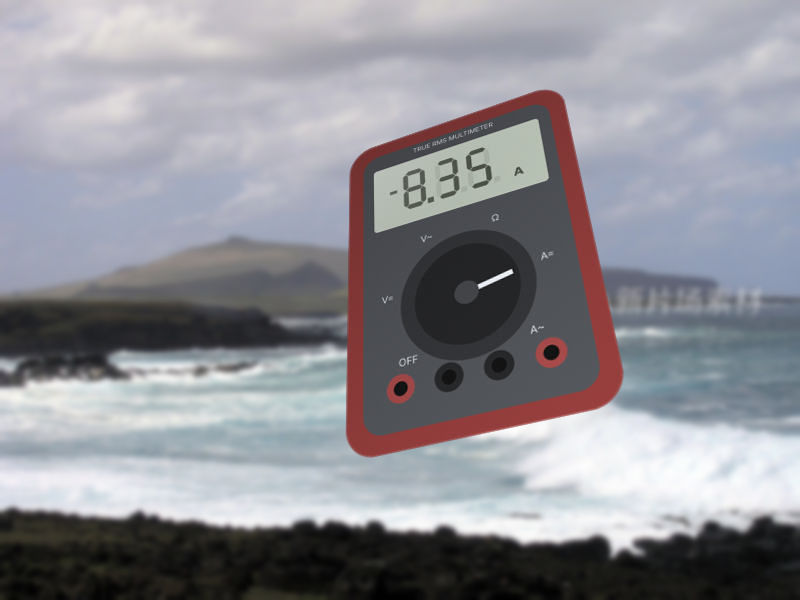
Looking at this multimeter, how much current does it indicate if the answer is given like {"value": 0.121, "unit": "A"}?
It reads {"value": -8.35, "unit": "A"}
